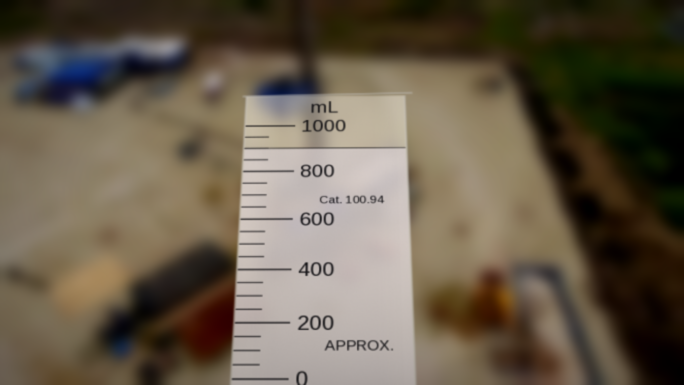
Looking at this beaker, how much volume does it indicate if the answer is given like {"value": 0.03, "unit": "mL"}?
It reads {"value": 900, "unit": "mL"}
